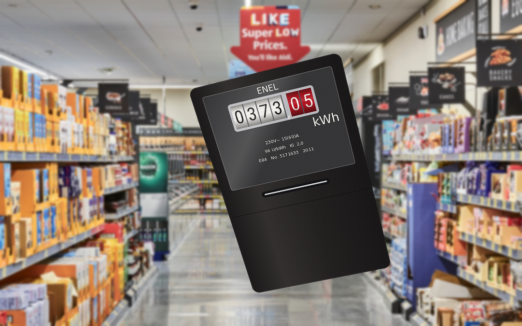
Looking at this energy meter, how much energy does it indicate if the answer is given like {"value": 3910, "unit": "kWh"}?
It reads {"value": 373.05, "unit": "kWh"}
